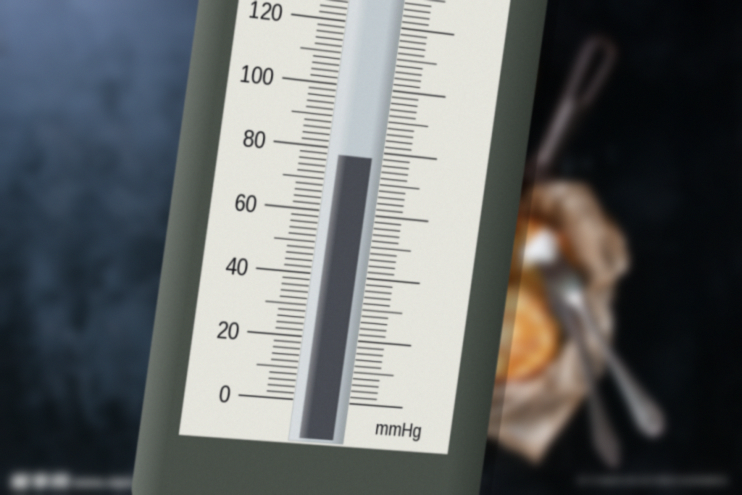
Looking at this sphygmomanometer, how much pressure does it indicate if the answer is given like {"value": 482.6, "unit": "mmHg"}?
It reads {"value": 78, "unit": "mmHg"}
